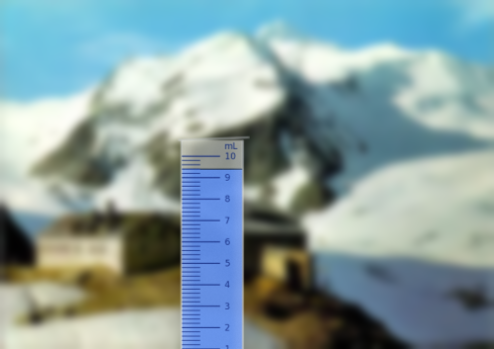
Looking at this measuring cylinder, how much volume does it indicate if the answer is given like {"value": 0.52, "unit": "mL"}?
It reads {"value": 9.4, "unit": "mL"}
